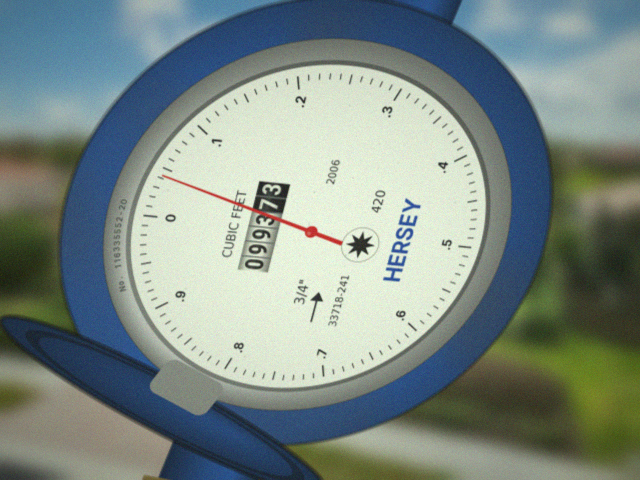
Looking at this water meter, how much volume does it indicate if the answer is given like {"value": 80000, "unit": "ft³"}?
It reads {"value": 99373.04, "unit": "ft³"}
